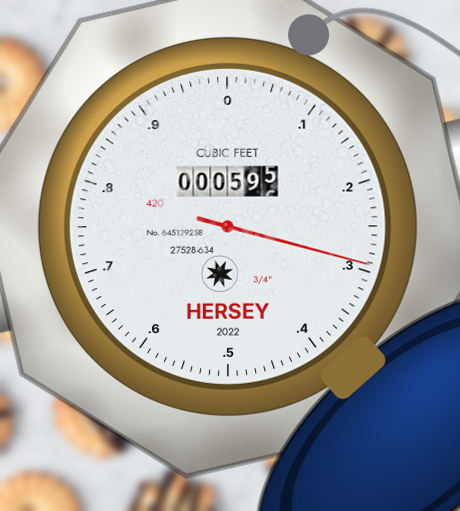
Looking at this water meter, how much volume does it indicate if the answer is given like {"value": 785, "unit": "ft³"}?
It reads {"value": 595.29, "unit": "ft³"}
